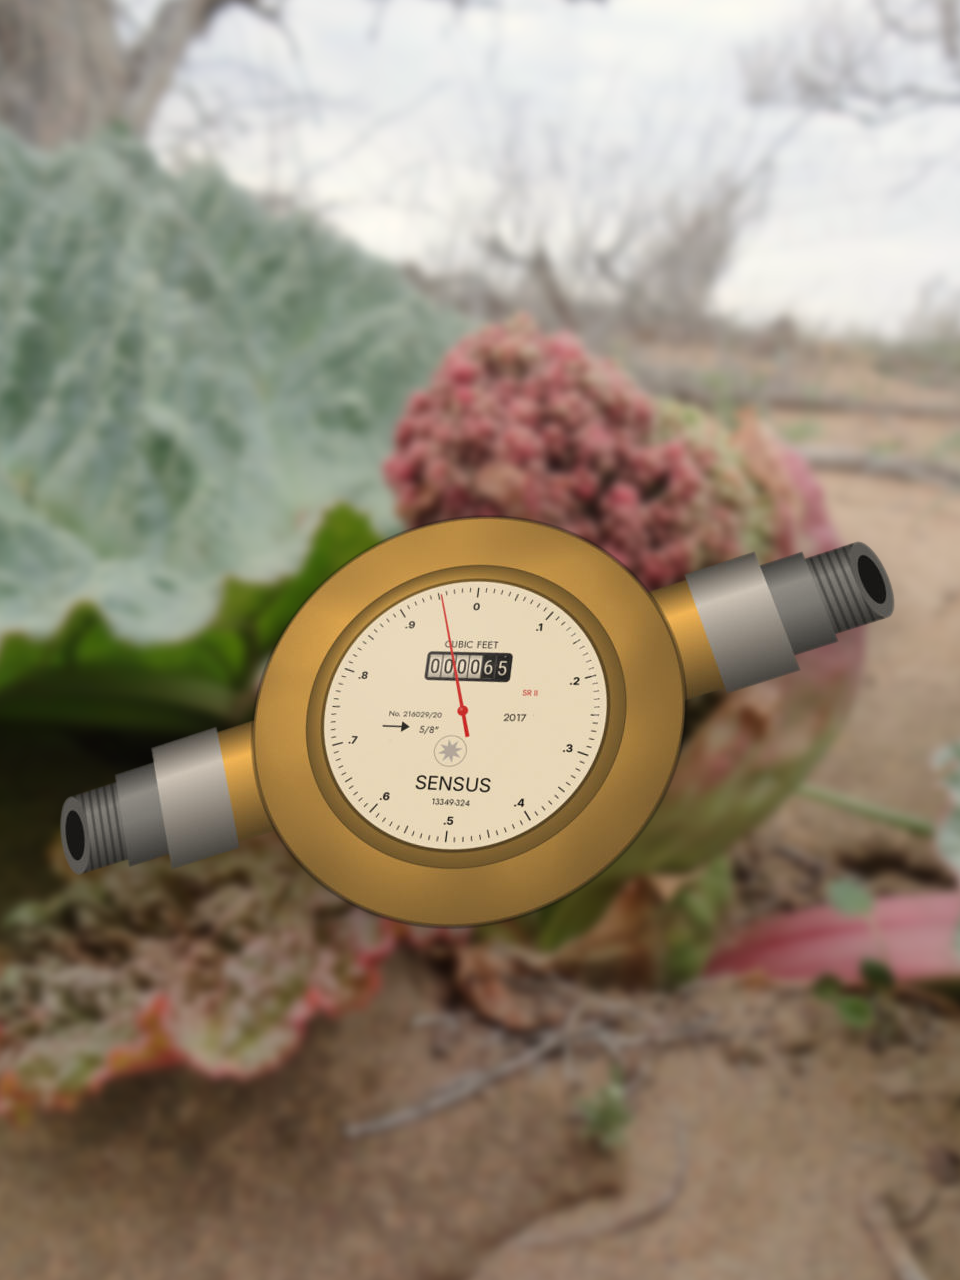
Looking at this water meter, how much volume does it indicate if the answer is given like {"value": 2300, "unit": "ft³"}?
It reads {"value": 64.95, "unit": "ft³"}
